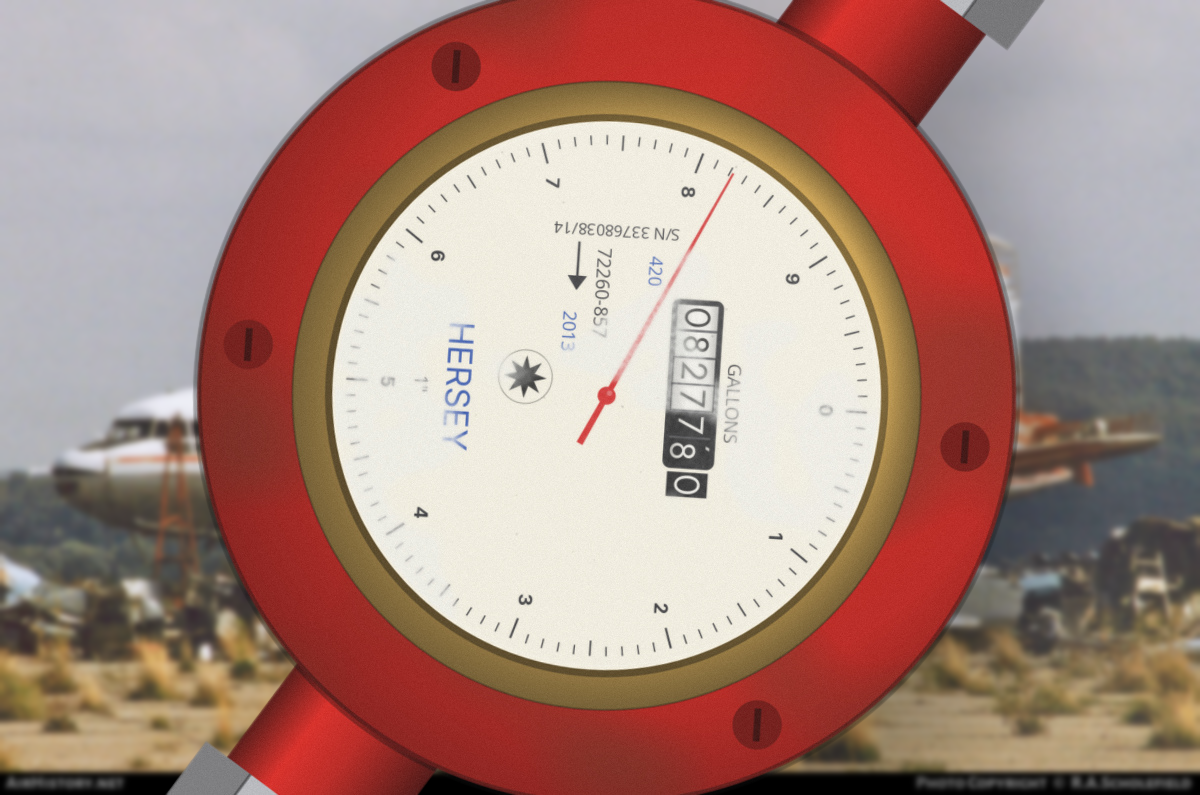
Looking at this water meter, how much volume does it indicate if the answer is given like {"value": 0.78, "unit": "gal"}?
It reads {"value": 827778.2, "unit": "gal"}
